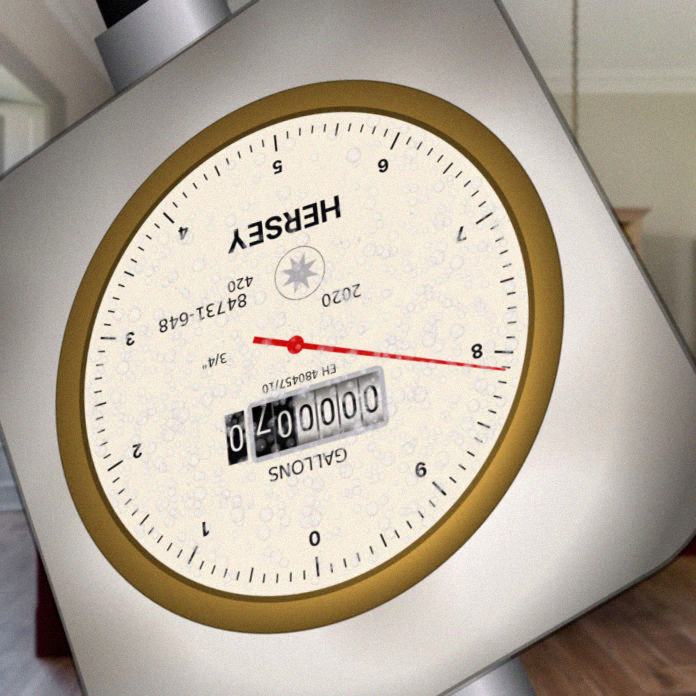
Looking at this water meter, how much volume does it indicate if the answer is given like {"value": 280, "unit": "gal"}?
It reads {"value": 68.1, "unit": "gal"}
